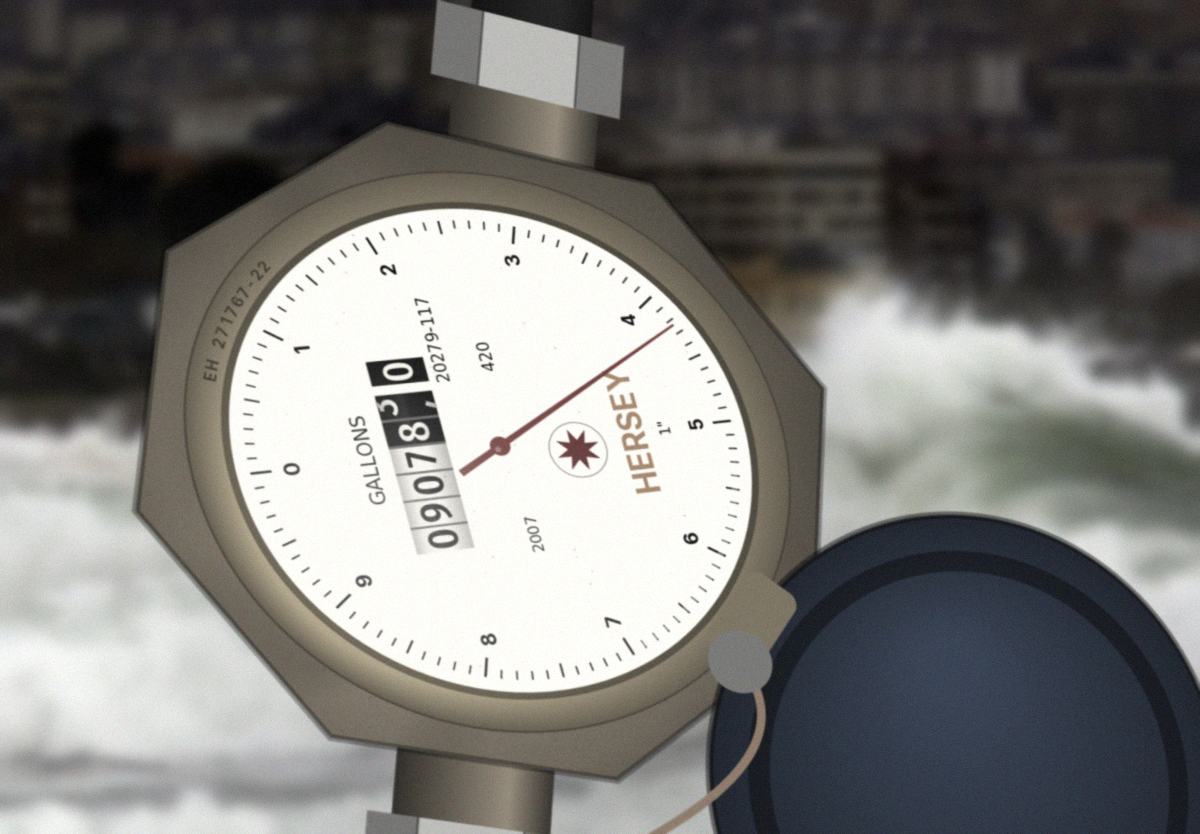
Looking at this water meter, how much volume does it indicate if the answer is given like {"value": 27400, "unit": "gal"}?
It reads {"value": 907834.2, "unit": "gal"}
